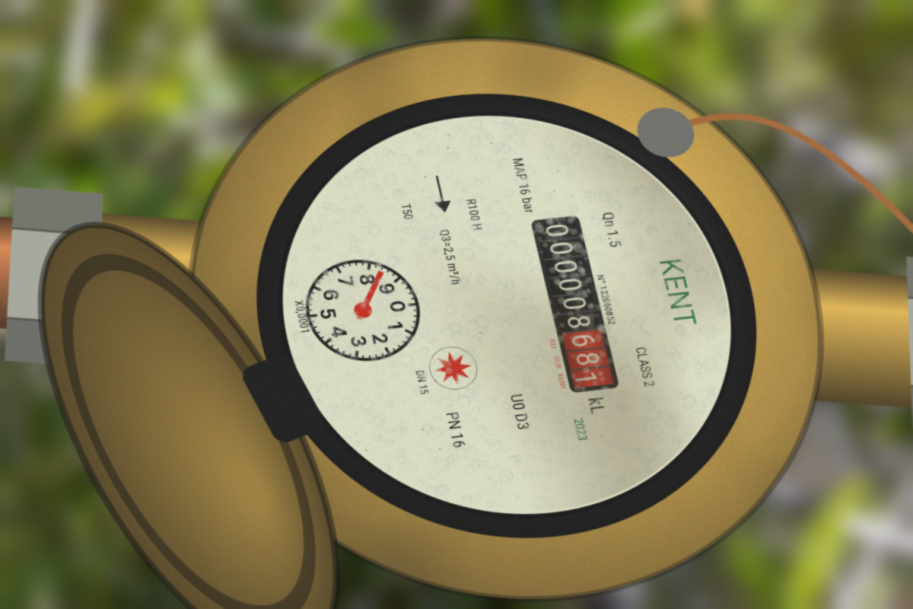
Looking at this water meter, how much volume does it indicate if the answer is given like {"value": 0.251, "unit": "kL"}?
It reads {"value": 8.6808, "unit": "kL"}
